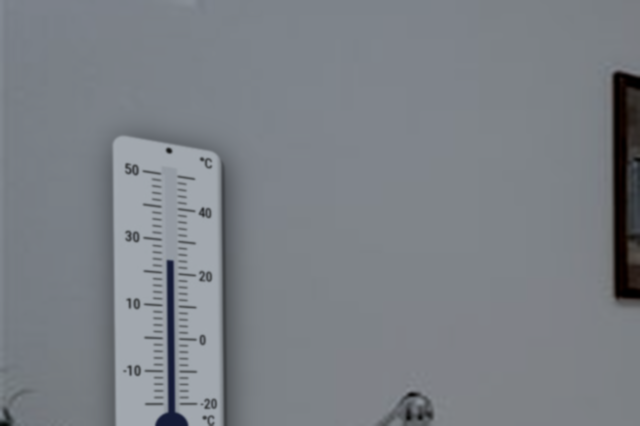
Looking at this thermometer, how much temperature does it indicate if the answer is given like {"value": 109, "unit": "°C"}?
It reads {"value": 24, "unit": "°C"}
